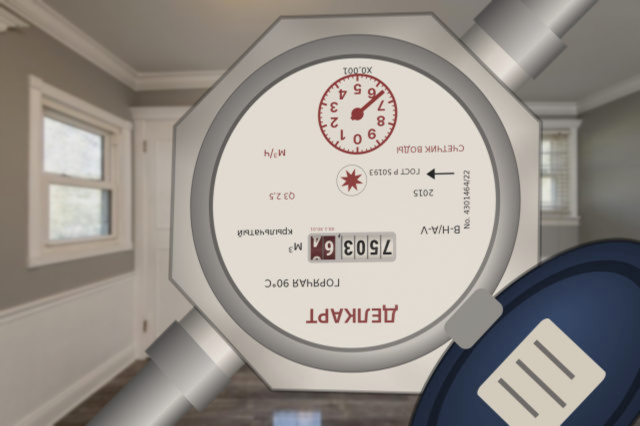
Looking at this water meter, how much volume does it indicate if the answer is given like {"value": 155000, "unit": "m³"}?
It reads {"value": 7503.636, "unit": "m³"}
